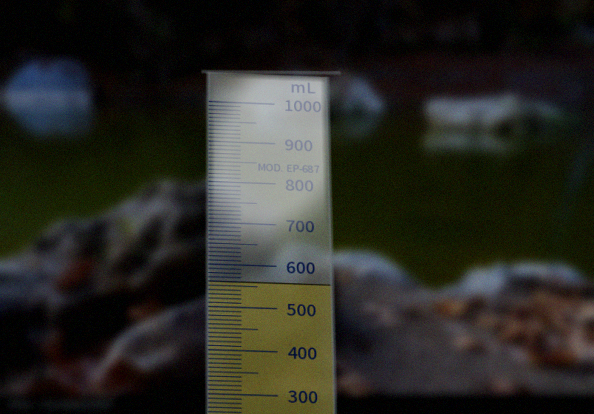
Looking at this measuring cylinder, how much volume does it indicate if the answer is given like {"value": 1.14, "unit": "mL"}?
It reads {"value": 560, "unit": "mL"}
